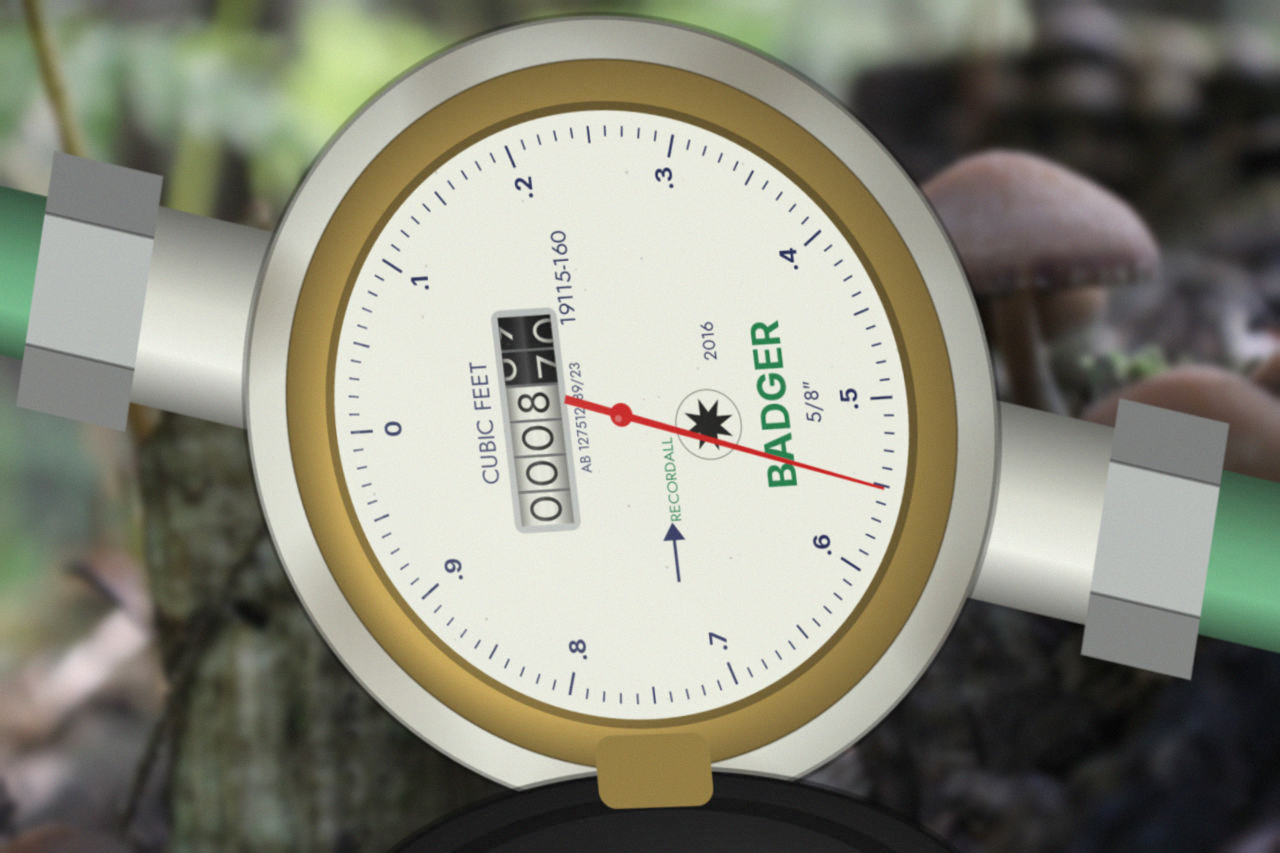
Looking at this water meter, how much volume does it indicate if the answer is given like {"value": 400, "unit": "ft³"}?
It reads {"value": 869.55, "unit": "ft³"}
